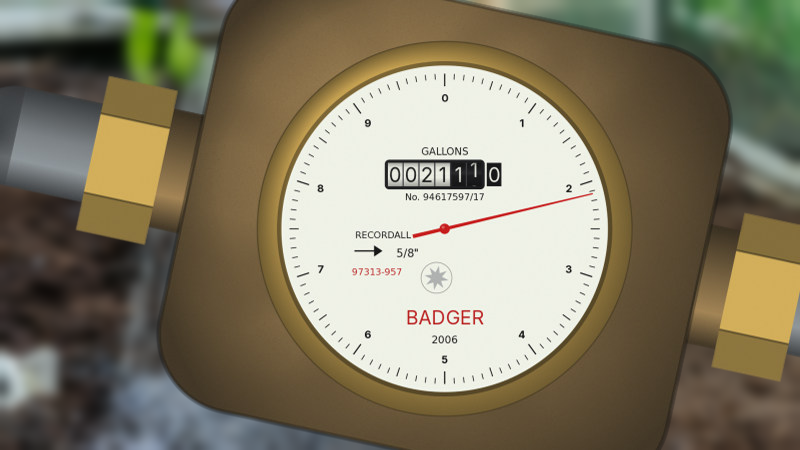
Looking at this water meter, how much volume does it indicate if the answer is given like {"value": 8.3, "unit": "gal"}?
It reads {"value": 21112.1, "unit": "gal"}
